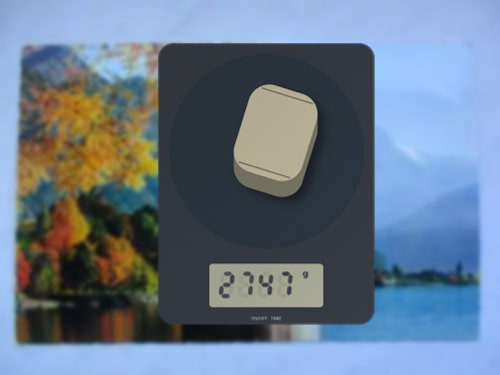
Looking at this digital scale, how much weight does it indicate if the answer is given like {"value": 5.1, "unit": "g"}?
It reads {"value": 2747, "unit": "g"}
